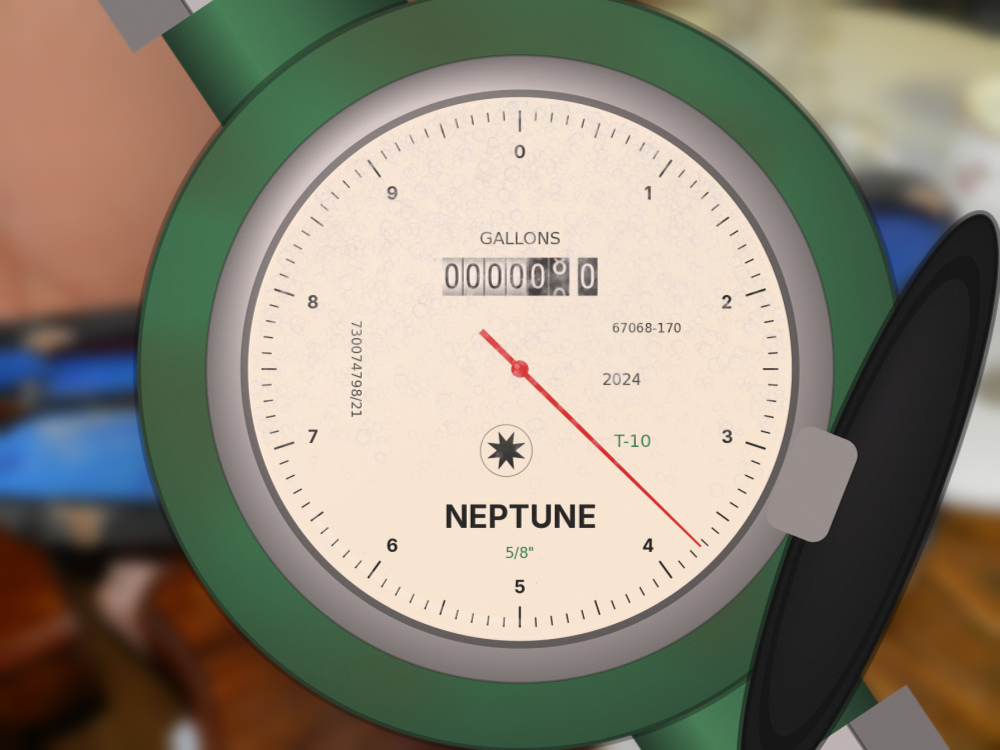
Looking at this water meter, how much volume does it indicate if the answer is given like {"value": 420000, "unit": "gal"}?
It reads {"value": 83.7, "unit": "gal"}
